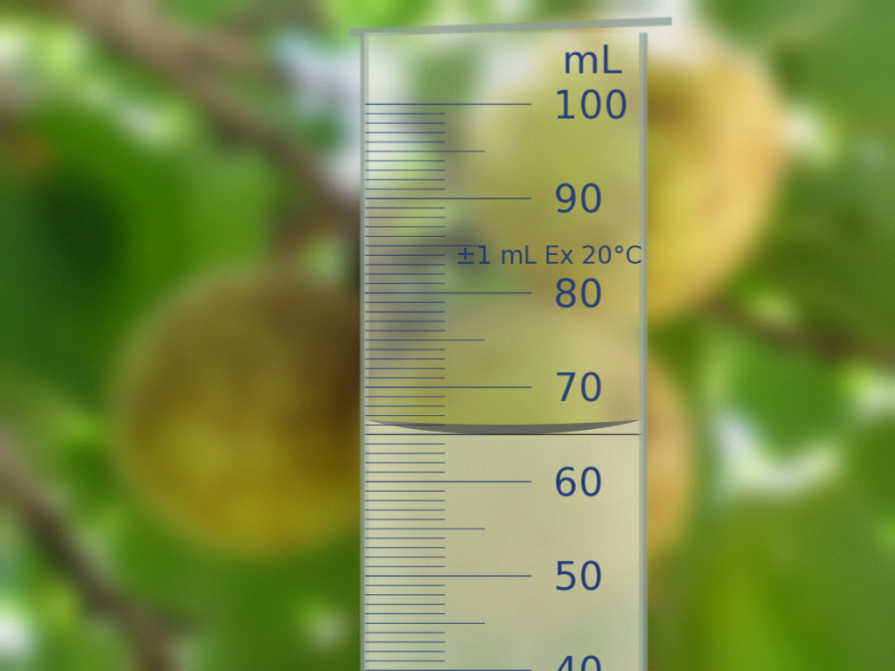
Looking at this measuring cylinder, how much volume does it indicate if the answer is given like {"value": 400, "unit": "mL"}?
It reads {"value": 65, "unit": "mL"}
